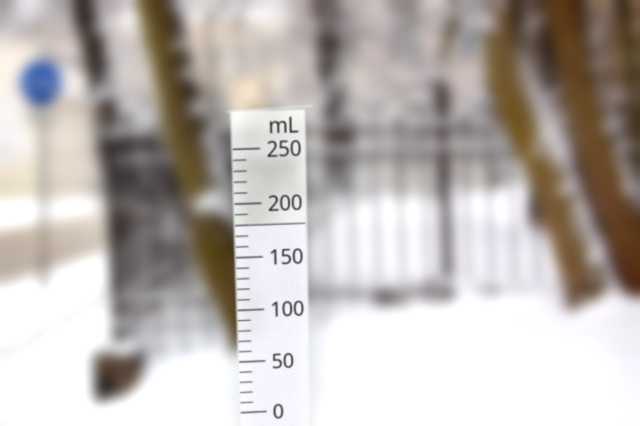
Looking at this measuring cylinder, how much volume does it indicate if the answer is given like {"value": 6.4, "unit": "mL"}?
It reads {"value": 180, "unit": "mL"}
